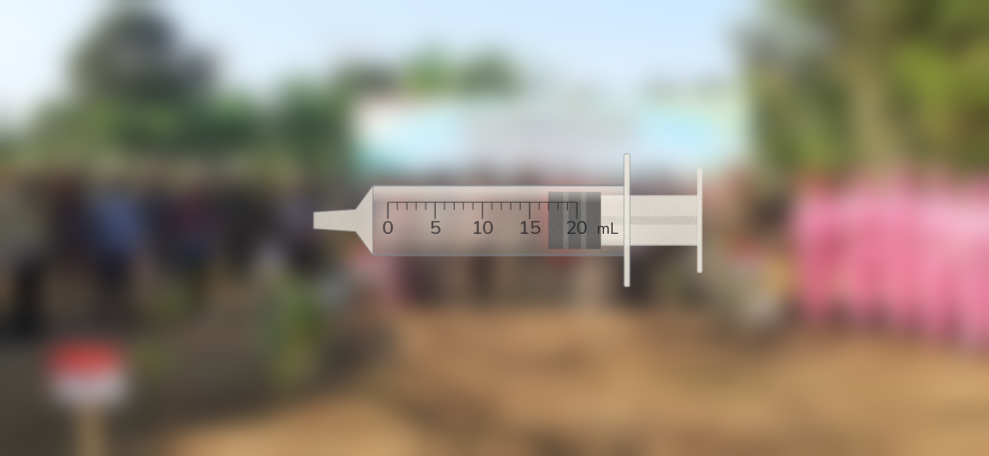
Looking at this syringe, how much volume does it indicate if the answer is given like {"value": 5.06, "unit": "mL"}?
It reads {"value": 17, "unit": "mL"}
